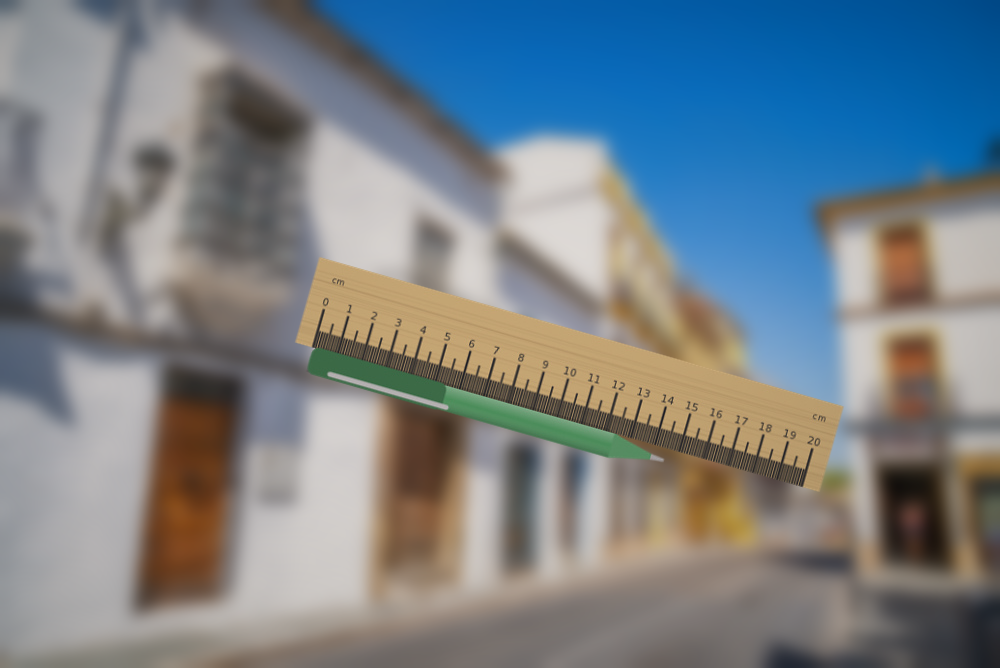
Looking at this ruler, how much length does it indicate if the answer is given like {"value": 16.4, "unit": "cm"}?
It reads {"value": 14.5, "unit": "cm"}
